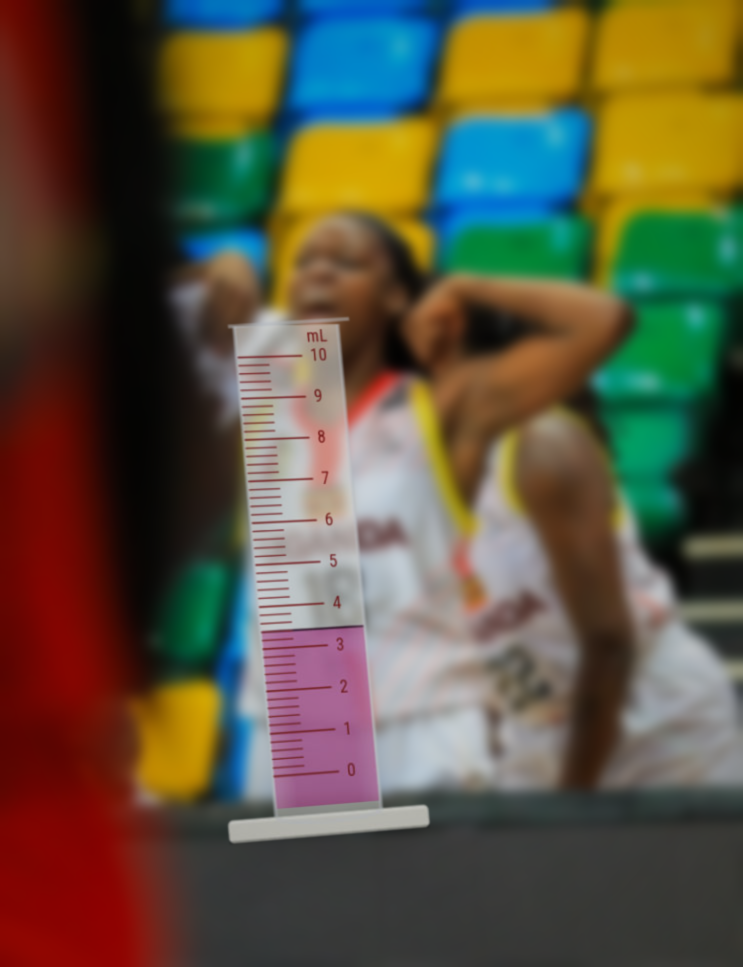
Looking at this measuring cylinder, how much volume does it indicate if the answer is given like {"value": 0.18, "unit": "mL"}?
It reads {"value": 3.4, "unit": "mL"}
